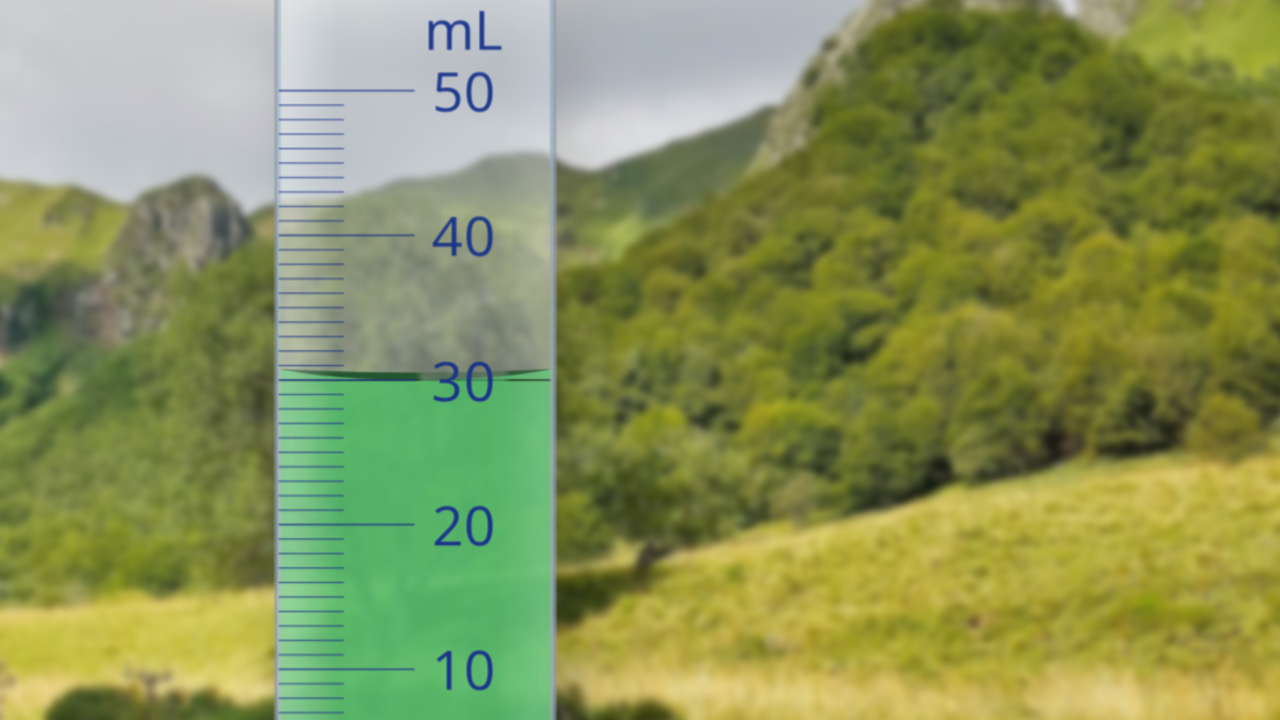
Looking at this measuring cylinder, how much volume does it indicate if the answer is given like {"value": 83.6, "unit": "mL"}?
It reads {"value": 30, "unit": "mL"}
